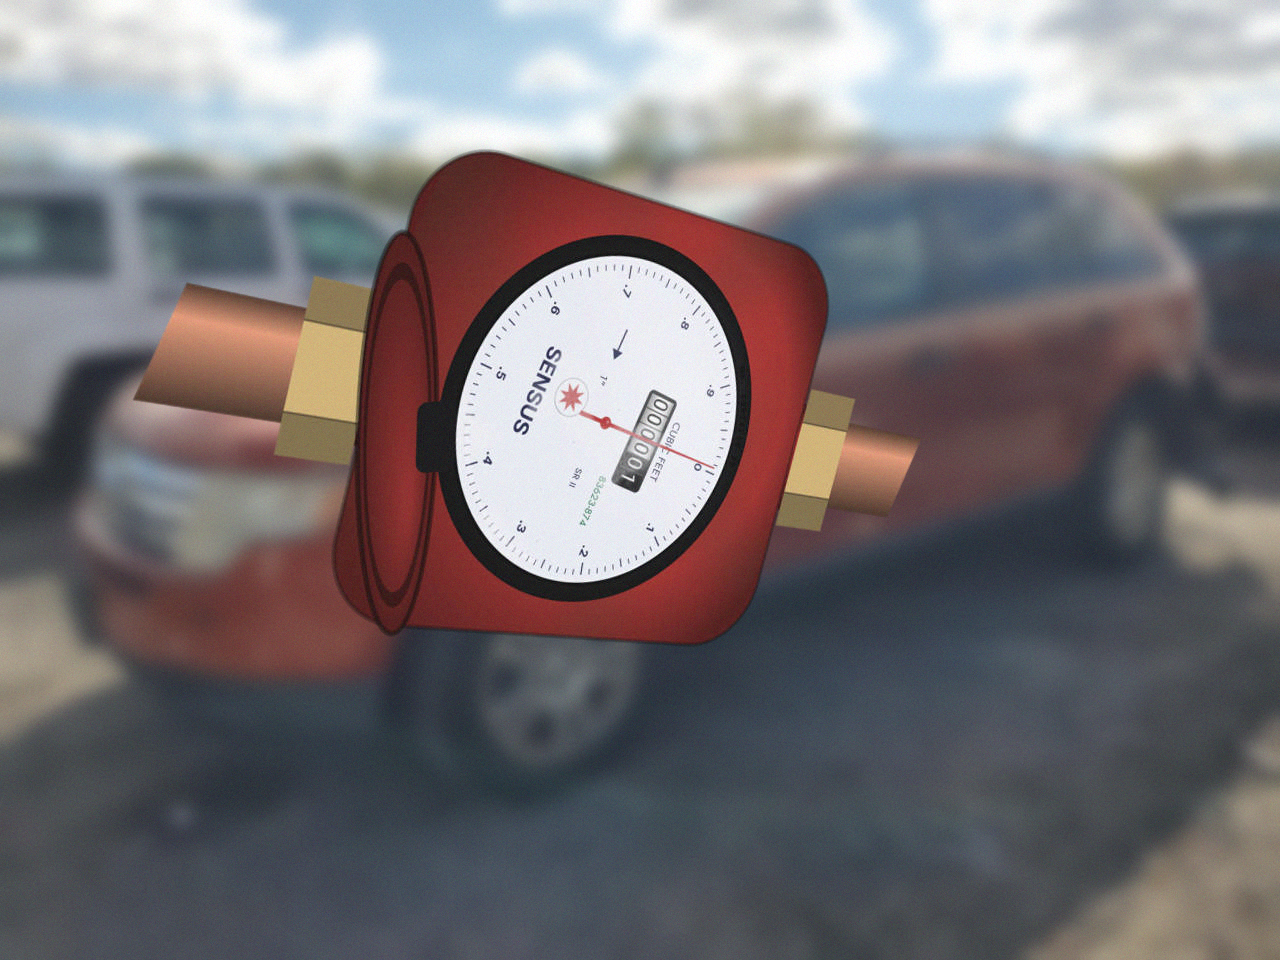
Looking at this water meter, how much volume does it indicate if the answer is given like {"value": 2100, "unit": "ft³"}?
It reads {"value": 0.99, "unit": "ft³"}
